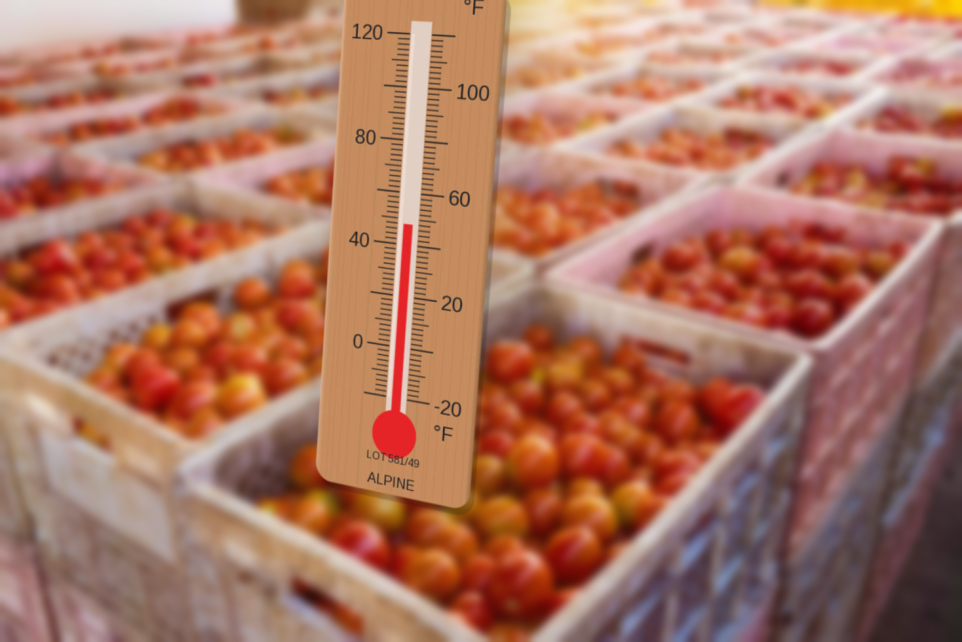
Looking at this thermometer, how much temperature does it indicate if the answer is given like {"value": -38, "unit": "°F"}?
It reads {"value": 48, "unit": "°F"}
